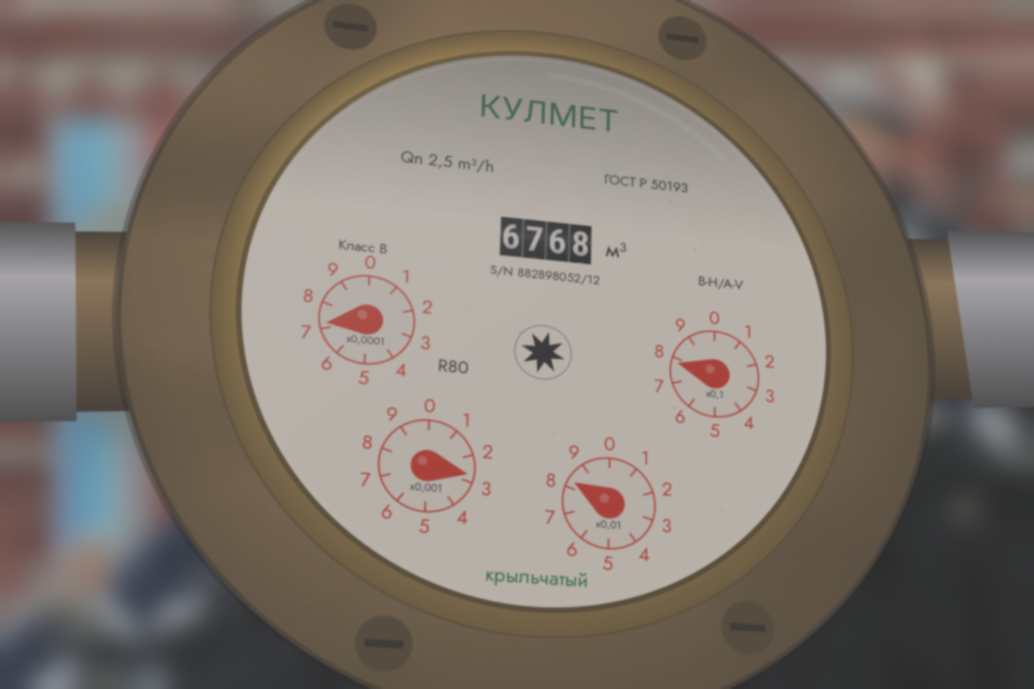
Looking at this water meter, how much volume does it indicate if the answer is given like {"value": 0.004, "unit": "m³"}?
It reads {"value": 6768.7827, "unit": "m³"}
